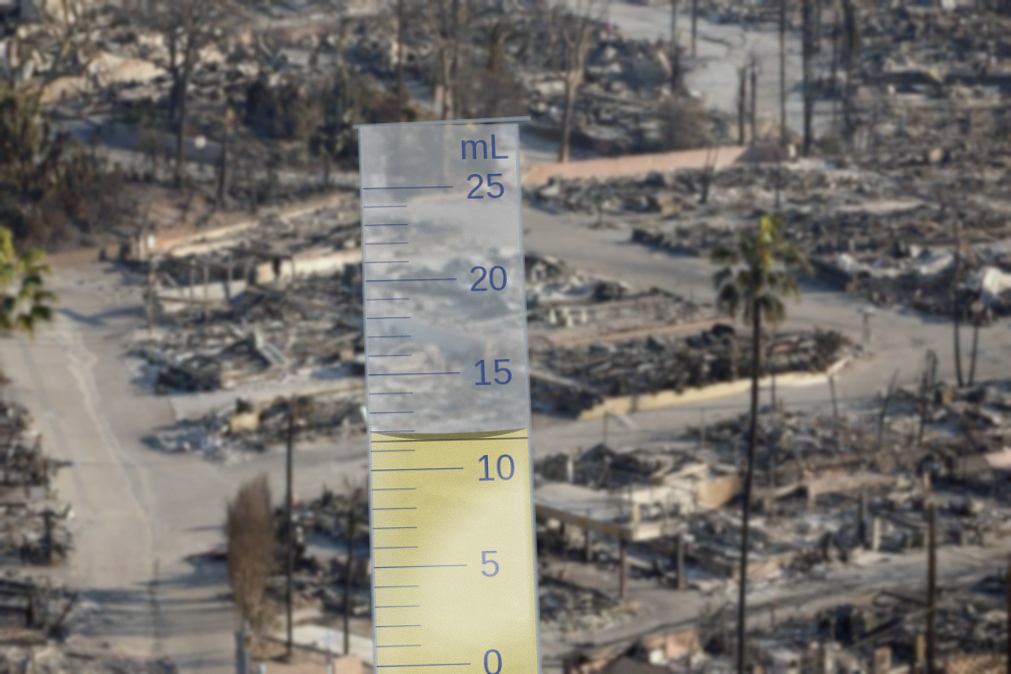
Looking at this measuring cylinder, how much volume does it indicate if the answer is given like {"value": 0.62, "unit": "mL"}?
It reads {"value": 11.5, "unit": "mL"}
